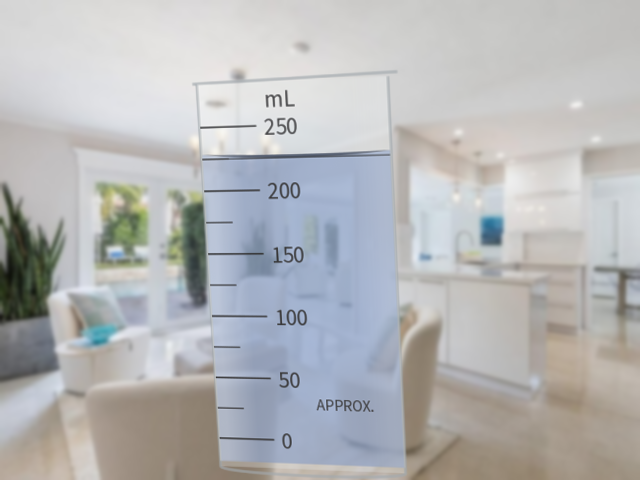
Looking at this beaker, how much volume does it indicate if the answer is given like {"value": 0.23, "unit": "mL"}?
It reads {"value": 225, "unit": "mL"}
